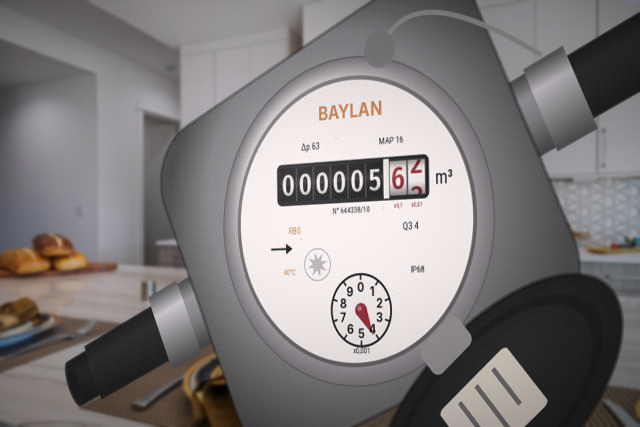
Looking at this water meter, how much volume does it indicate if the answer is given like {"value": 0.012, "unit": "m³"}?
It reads {"value": 5.624, "unit": "m³"}
